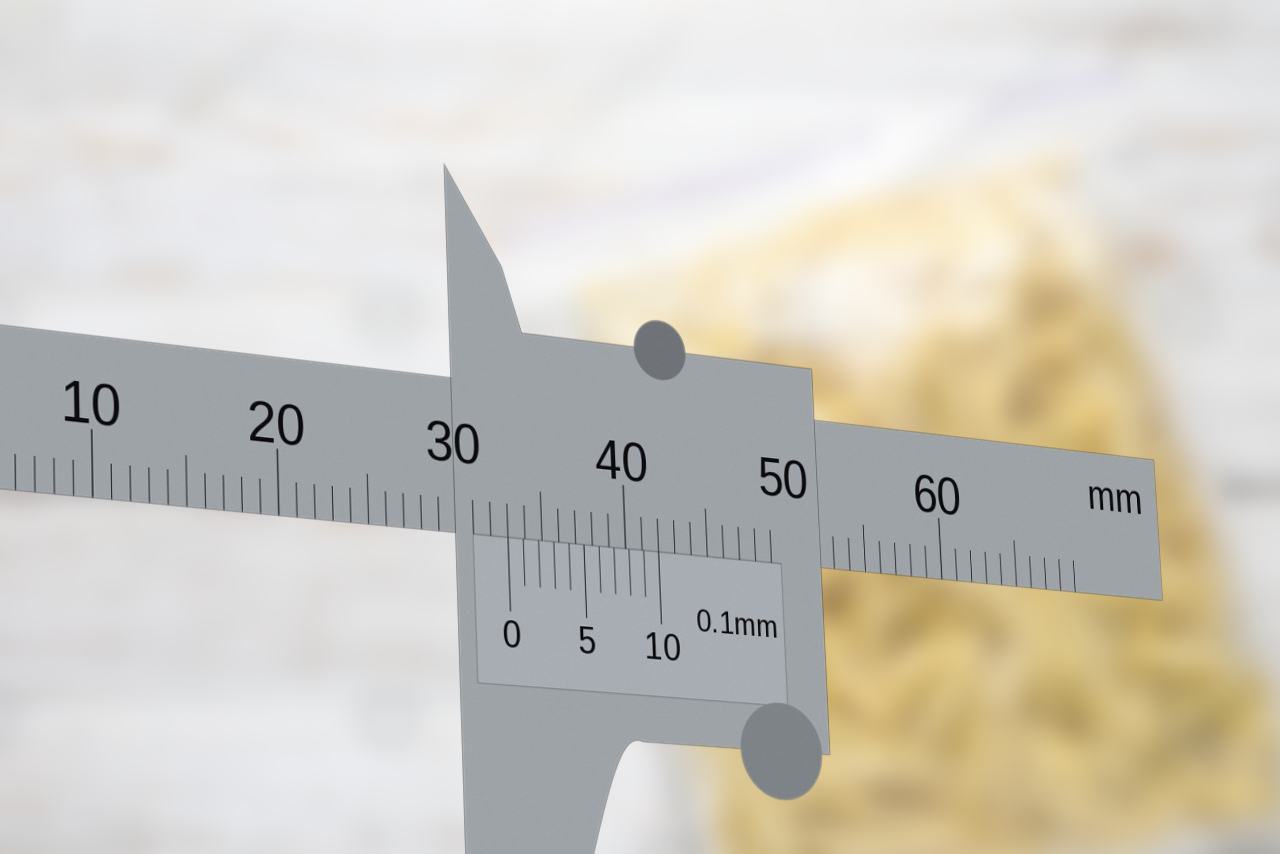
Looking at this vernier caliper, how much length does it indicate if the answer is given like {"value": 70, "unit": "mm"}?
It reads {"value": 33.0, "unit": "mm"}
